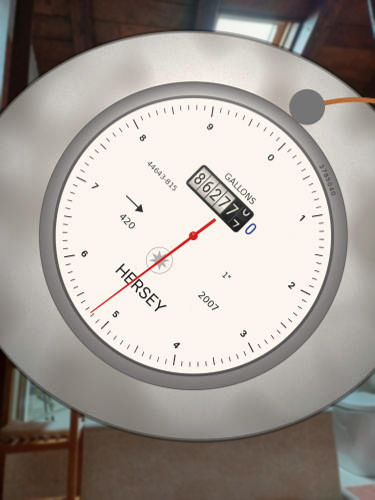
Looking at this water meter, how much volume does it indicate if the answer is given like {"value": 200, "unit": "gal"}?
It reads {"value": 8627765.2, "unit": "gal"}
